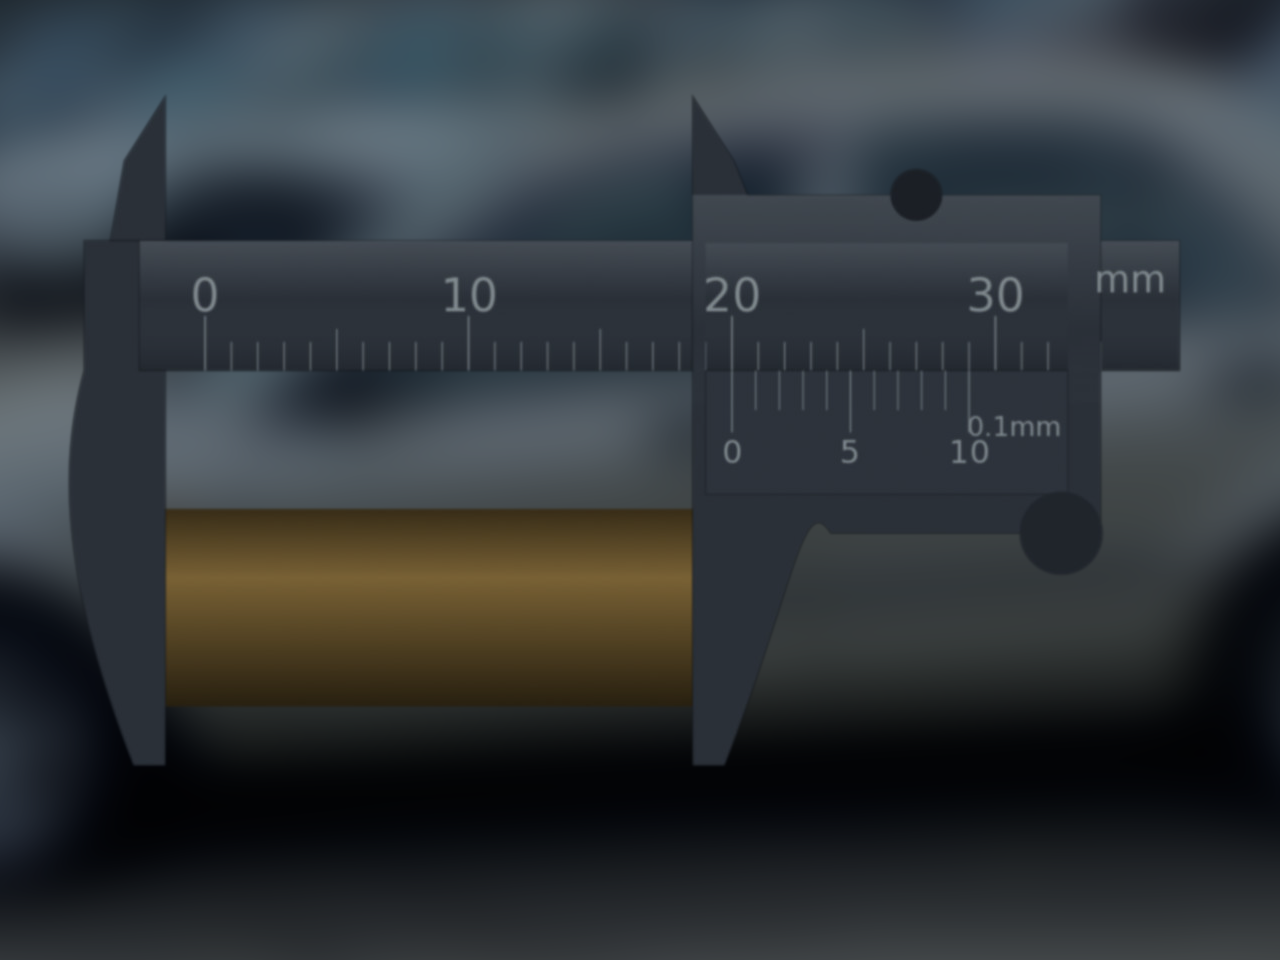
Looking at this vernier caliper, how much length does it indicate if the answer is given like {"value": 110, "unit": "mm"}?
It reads {"value": 20.0, "unit": "mm"}
